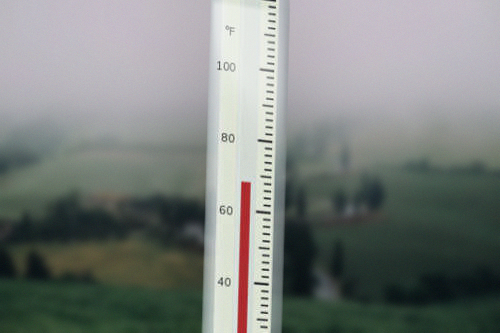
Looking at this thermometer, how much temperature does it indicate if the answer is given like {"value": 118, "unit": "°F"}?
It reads {"value": 68, "unit": "°F"}
